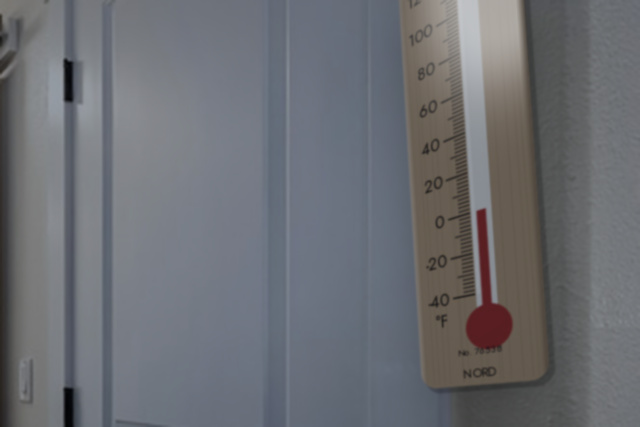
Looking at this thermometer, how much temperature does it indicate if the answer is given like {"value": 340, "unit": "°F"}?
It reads {"value": 0, "unit": "°F"}
